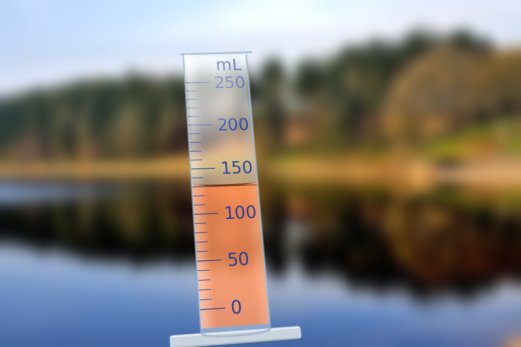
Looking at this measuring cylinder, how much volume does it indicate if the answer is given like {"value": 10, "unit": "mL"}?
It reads {"value": 130, "unit": "mL"}
